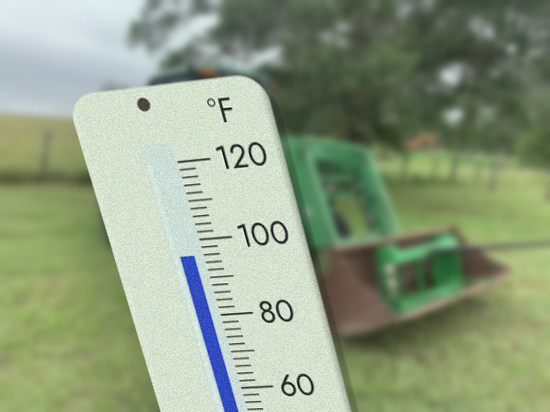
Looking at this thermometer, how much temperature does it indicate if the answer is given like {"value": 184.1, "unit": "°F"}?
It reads {"value": 96, "unit": "°F"}
